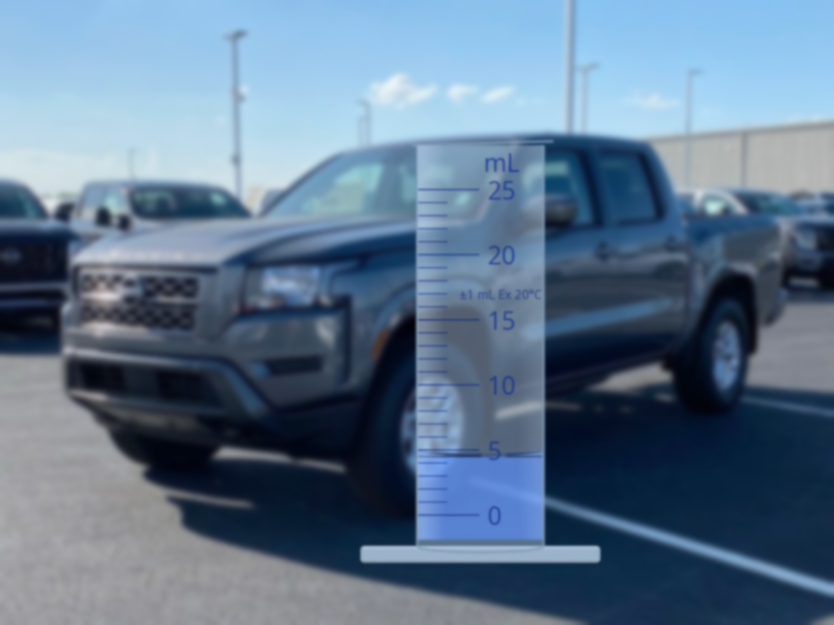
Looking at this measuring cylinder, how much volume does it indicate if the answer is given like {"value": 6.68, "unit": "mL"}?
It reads {"value": 4.5, "unit": "mL"}
